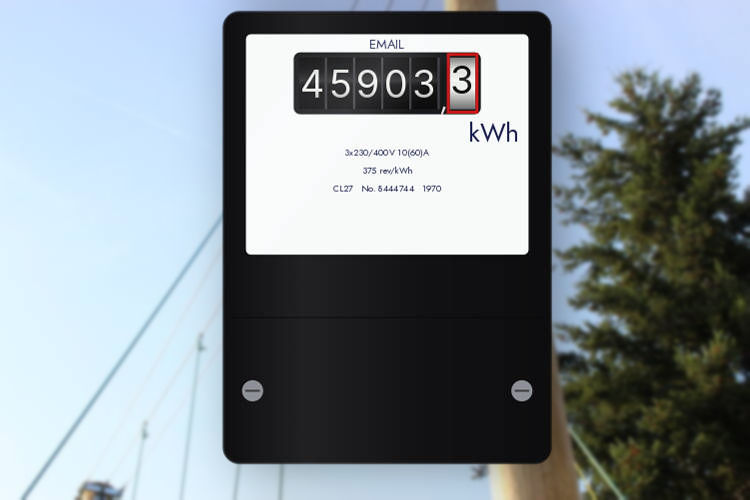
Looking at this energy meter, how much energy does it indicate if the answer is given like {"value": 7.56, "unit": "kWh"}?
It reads {"value": 45903.3, "unit": "kWh"}
